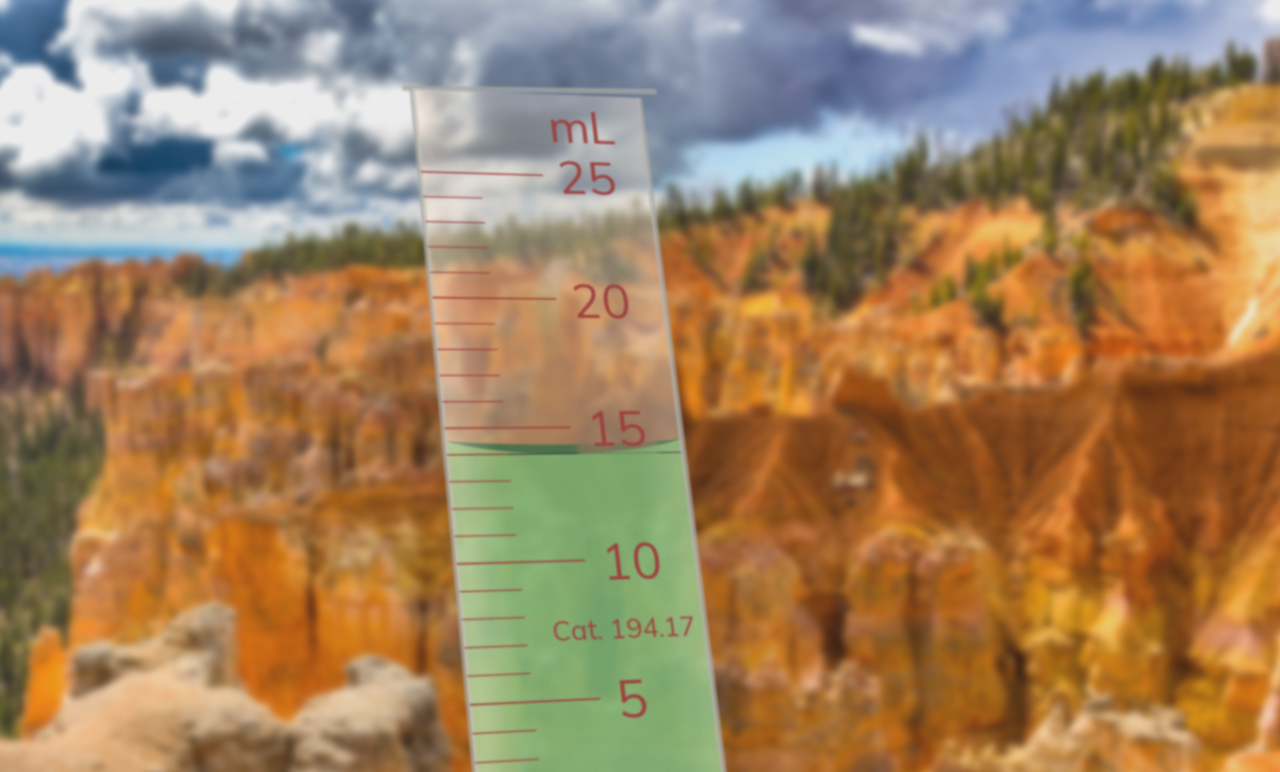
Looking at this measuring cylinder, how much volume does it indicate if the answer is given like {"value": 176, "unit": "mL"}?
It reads {"value": 14, "unit": "mL"}
